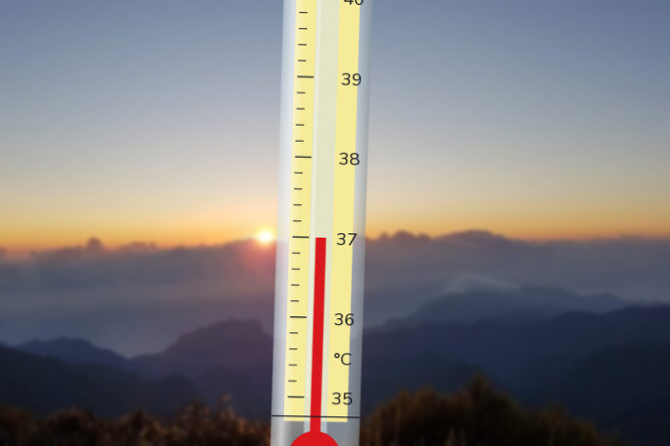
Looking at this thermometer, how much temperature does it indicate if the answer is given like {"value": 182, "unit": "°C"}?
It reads {"value": 37, "unit": "°C"}
